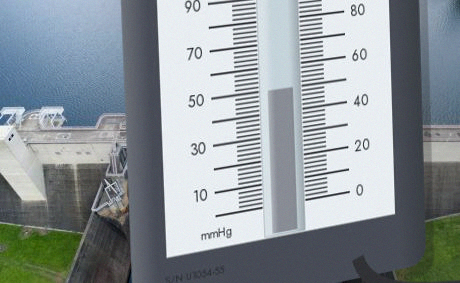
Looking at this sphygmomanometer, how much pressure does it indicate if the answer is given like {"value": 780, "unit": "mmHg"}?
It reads {"value": 50, "unit": "mmHg"}
